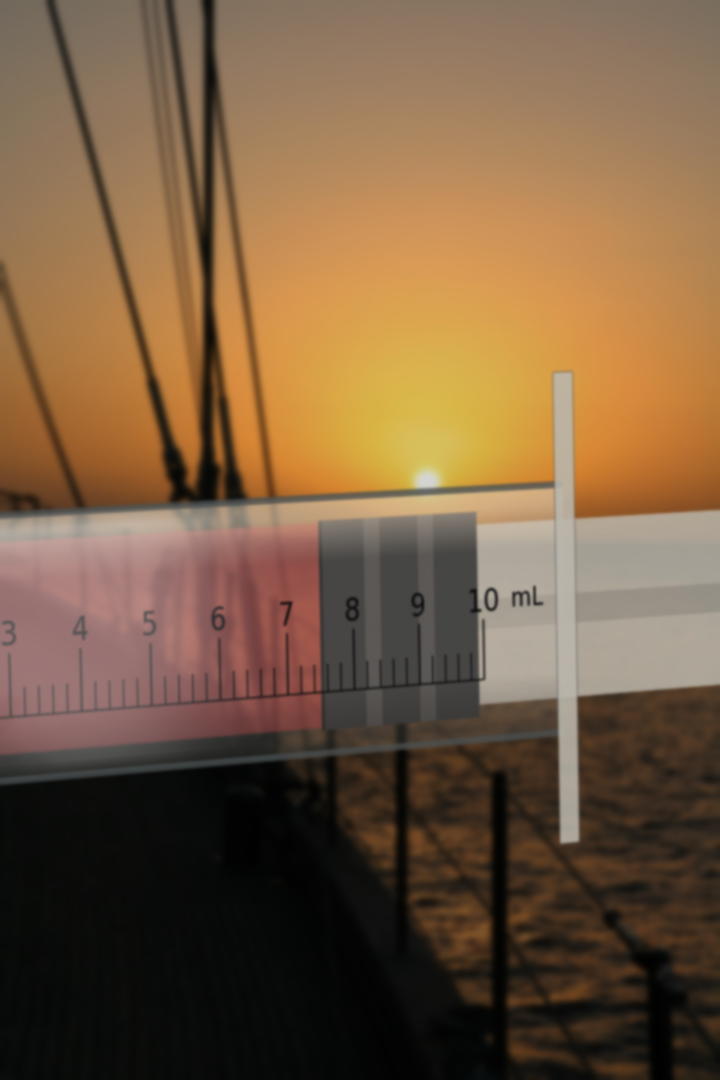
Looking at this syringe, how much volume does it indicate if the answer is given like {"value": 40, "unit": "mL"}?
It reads {"value": 7.5, "unit": "mL"}
